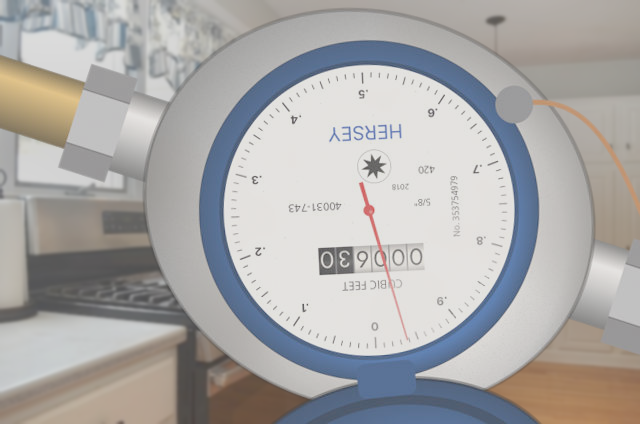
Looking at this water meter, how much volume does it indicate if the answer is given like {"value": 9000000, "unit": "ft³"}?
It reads {"value": 629.96, "unit": "ft³"}
